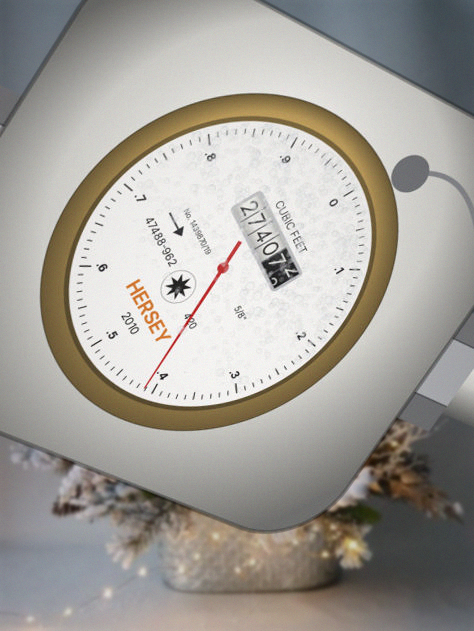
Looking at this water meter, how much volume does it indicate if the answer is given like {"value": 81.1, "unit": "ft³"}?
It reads {"value": 274072.41, "unit": "ft³"}
